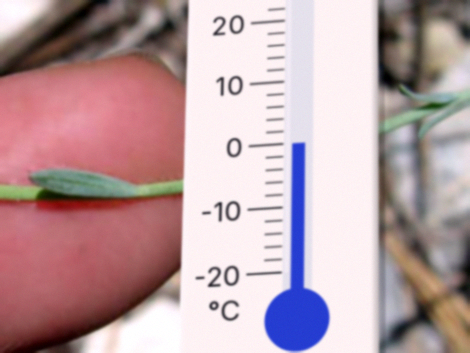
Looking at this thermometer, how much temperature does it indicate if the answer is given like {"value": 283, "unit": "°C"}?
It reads {"value": 0, "unit": "°C"}
